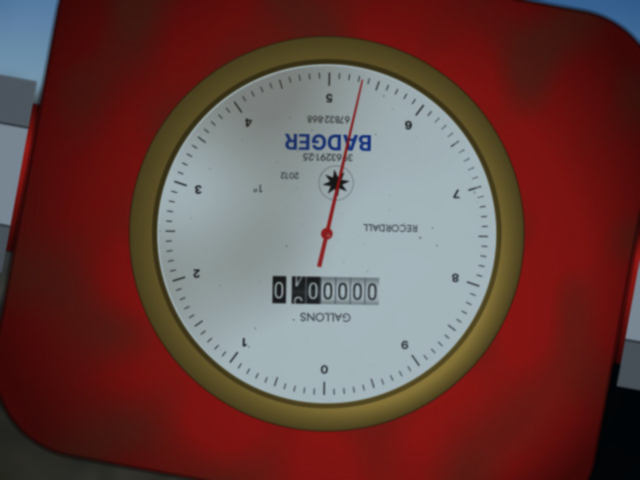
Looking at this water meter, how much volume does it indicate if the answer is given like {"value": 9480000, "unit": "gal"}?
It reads {"value": 35.3, "unit": "gal"}
